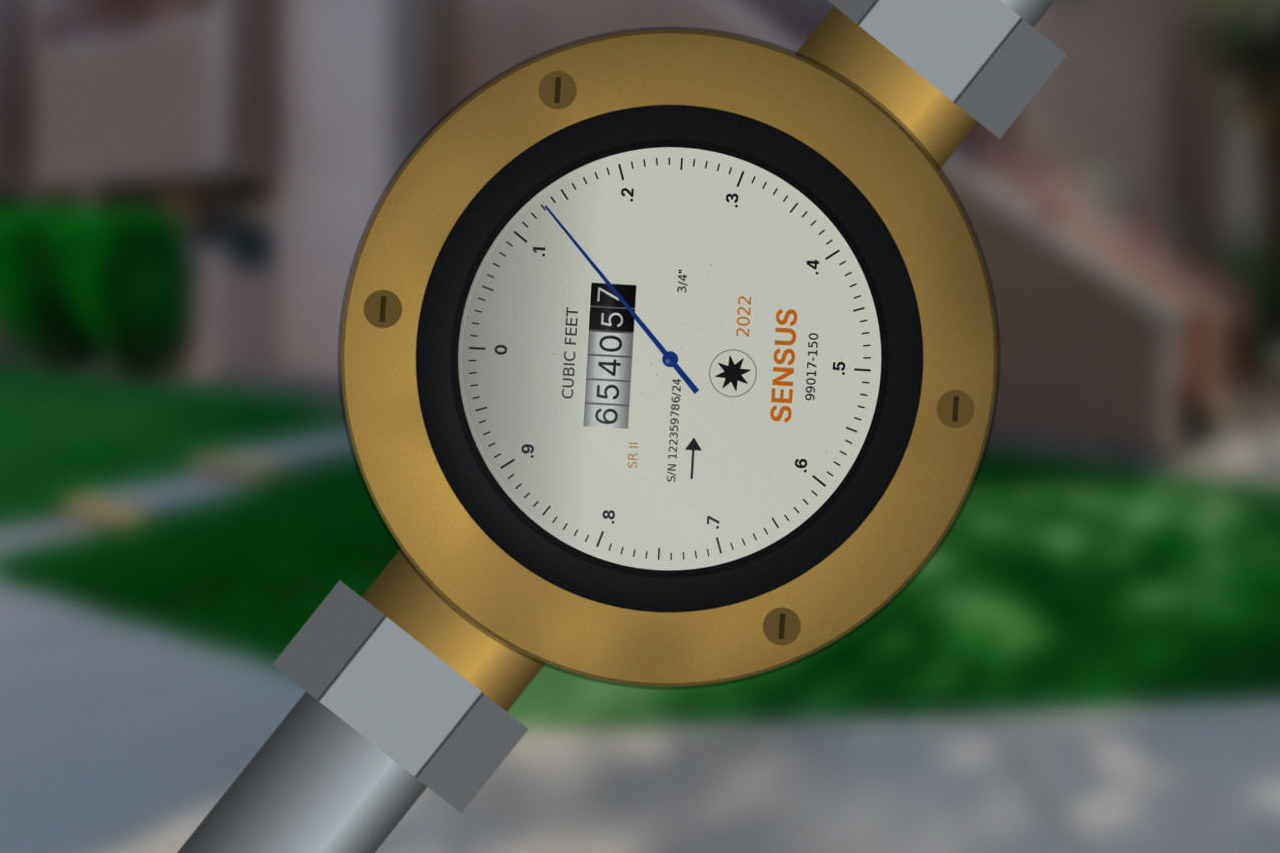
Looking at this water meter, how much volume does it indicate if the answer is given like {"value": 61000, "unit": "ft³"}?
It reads {"value": 654057.13, "unit": "ft³"}
